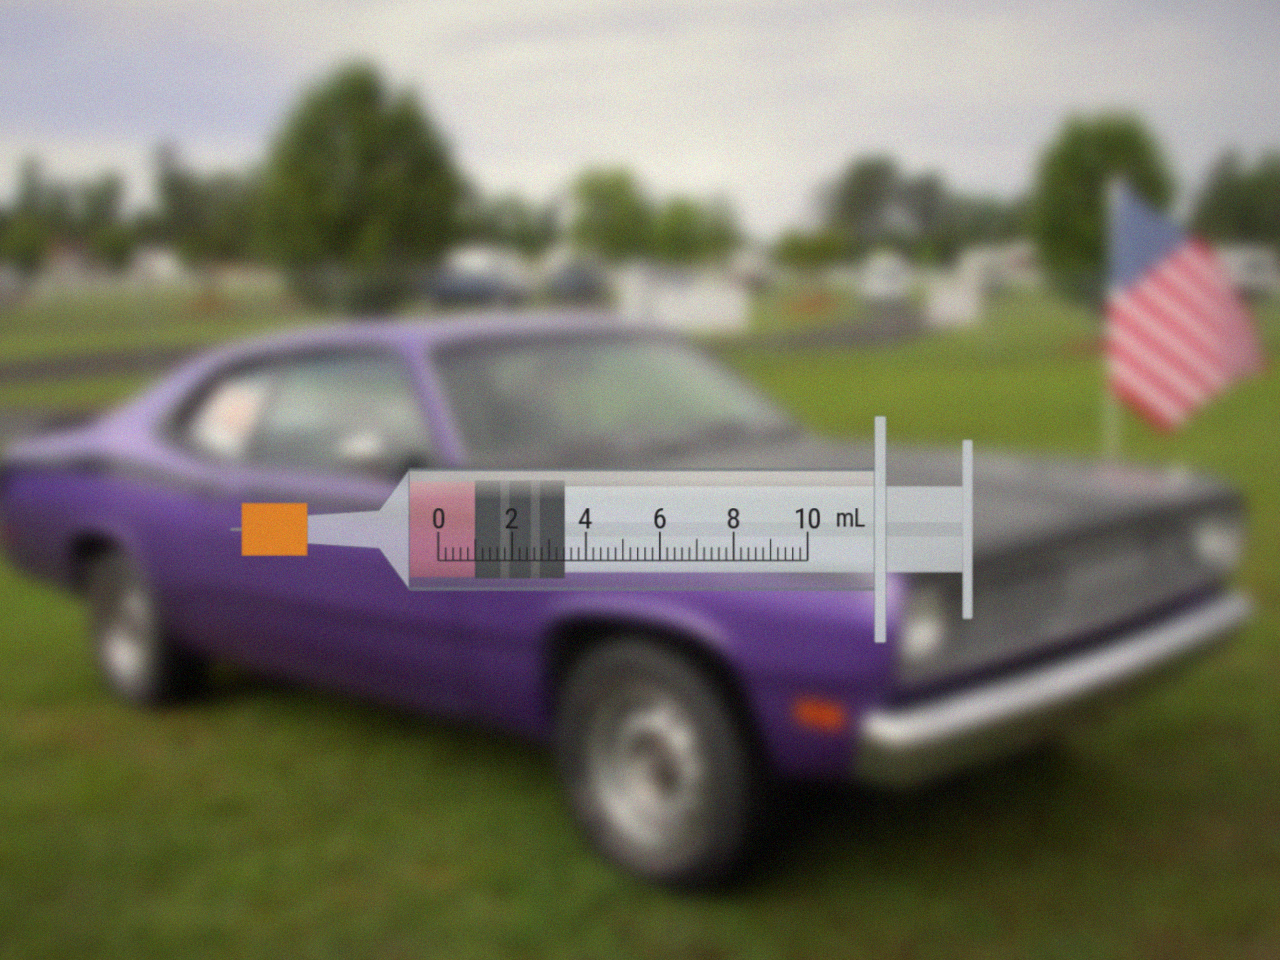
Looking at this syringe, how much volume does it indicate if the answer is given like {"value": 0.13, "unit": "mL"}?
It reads {"value": 1, "unit": "mL"}
